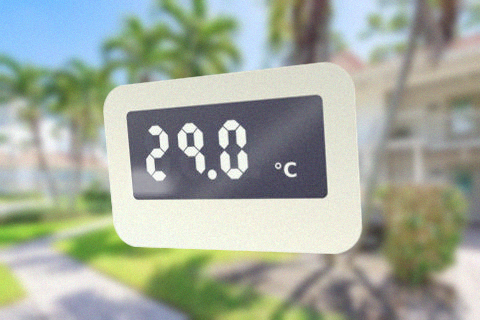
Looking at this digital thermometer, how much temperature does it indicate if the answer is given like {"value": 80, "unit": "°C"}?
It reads {"value": 29.0, "unit": "°C"}
